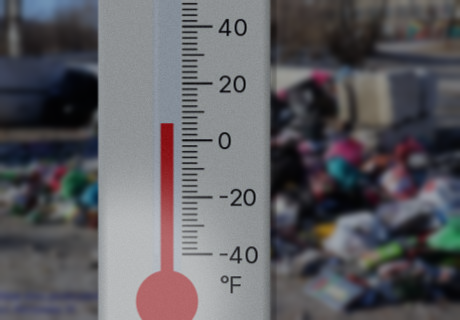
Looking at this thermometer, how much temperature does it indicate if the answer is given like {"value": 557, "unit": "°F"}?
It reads {"value": 6, "unit": "°F"}
